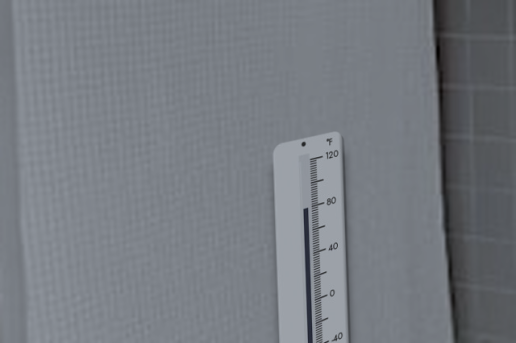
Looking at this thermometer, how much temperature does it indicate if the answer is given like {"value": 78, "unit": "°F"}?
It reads {"value": 80, "unit": "°F"}
